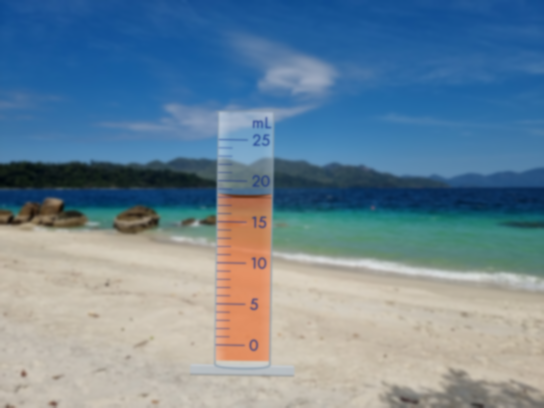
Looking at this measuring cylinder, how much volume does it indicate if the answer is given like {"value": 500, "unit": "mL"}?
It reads {"value": 18, "unit": "mL"}
